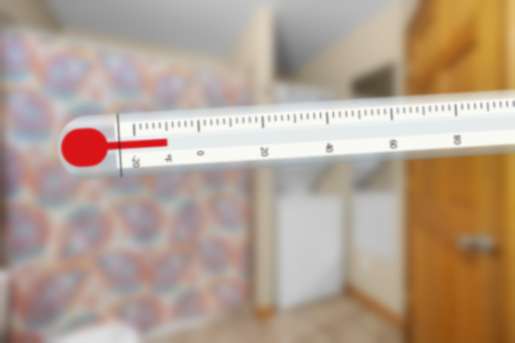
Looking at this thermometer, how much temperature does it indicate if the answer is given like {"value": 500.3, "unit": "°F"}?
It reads {"value": -10, "unit": "°F"}
